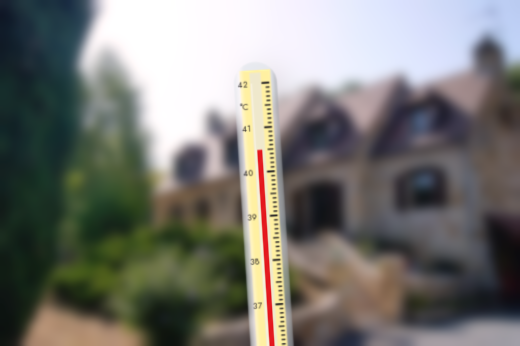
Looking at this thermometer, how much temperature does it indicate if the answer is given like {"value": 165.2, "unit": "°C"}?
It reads {"value": 40.5, "unit": "°C"}
